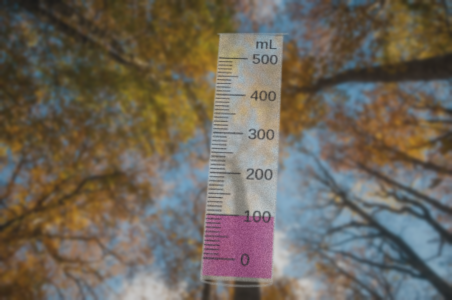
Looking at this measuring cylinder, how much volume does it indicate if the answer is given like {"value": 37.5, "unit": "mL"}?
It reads {"value": 100, "unit": "mL"}
